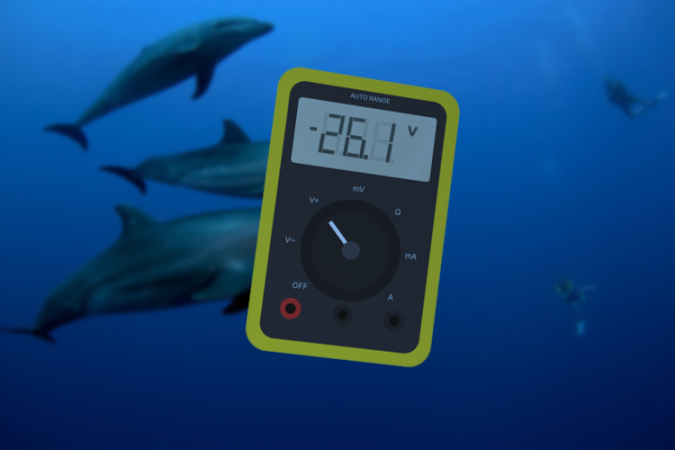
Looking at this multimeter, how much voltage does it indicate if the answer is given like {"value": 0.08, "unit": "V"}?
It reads {"value": -26.1, "unit": "V"}
